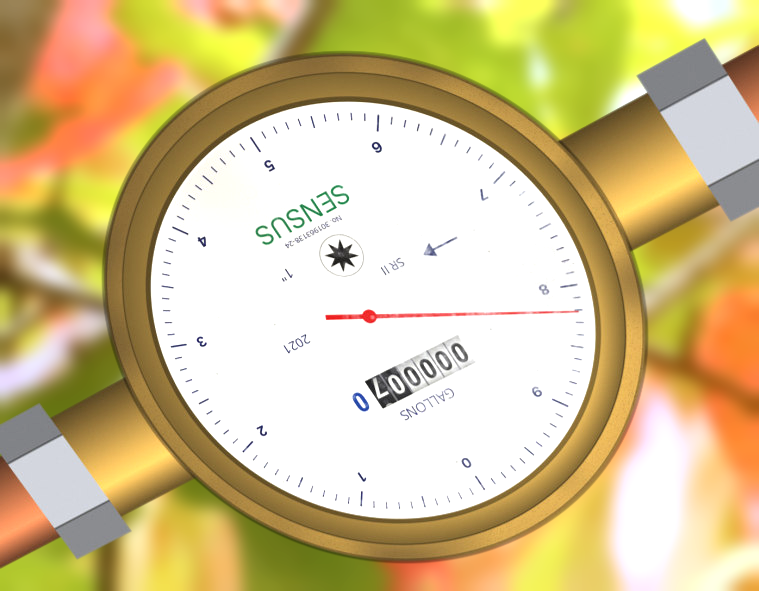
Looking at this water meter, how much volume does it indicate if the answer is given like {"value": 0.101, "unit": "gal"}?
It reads {"value": 68.2, "unit": "gal"}
